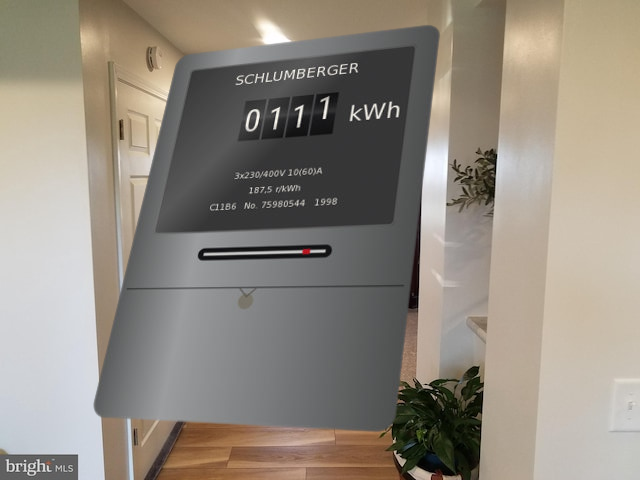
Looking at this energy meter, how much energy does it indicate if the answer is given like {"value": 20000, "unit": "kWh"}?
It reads {"value": 111, "unit": "kWh"}
